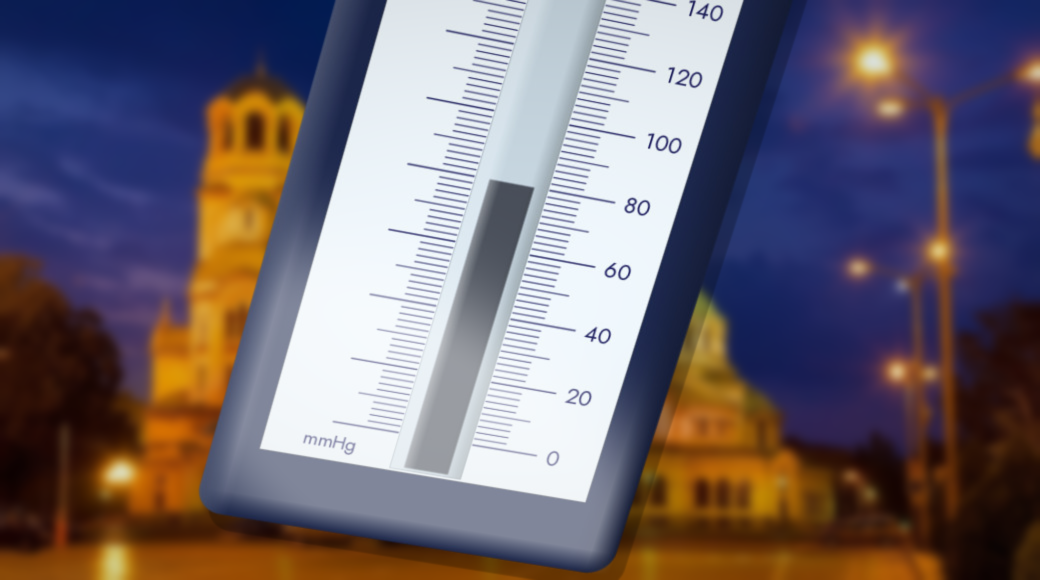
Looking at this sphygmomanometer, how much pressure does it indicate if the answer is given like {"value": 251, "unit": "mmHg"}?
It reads {"value": 80, "unit": "mmHg"}
